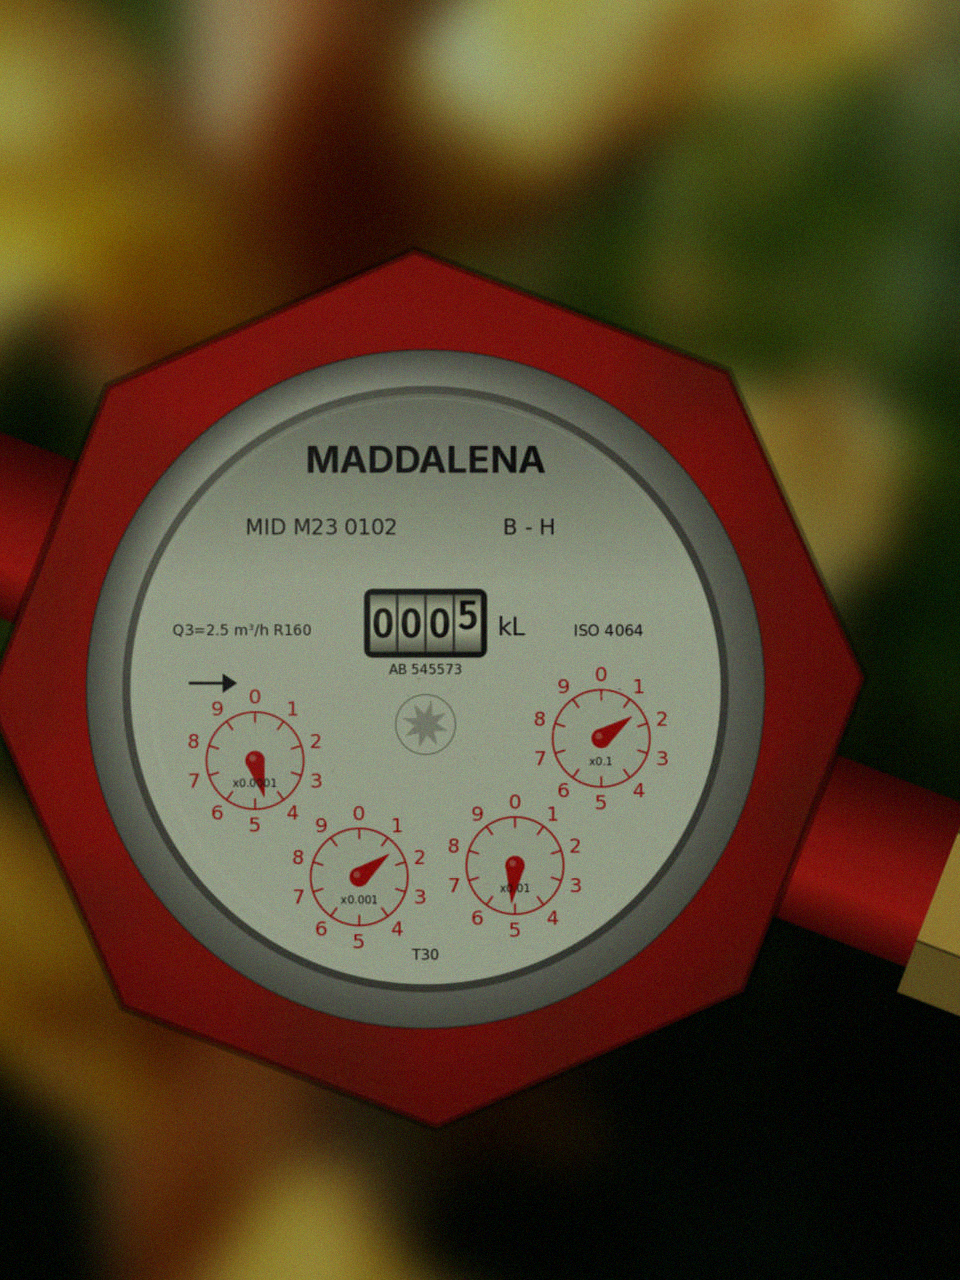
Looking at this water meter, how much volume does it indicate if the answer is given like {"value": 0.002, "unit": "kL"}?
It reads {"value": 5.1514, "unit": "kL"}
